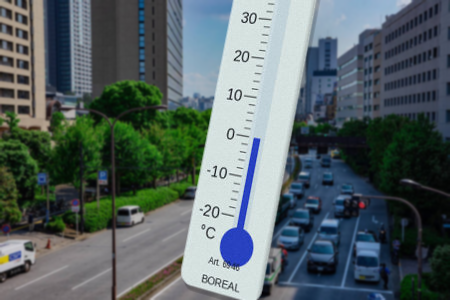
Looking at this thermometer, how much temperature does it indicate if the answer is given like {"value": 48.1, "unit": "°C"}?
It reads {"value": 0, "unit": "°C"}
